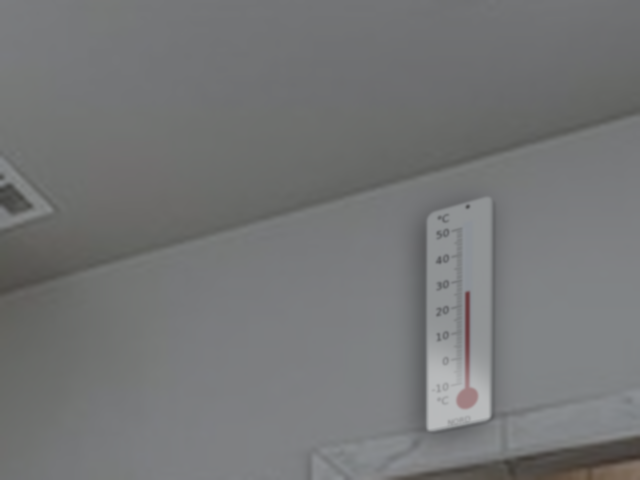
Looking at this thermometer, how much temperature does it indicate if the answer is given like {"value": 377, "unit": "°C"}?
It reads {"value": 25, "unit": "°C"}
